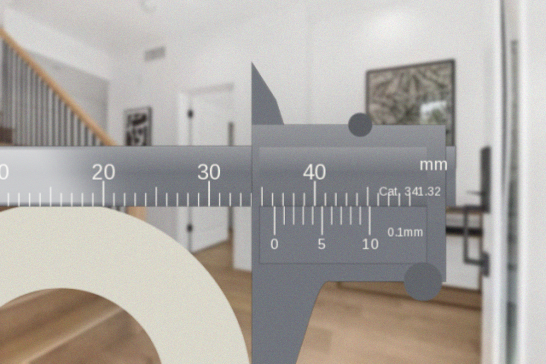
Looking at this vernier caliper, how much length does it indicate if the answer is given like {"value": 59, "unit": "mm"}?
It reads {"value": 36.2, "unit": "mm"}
